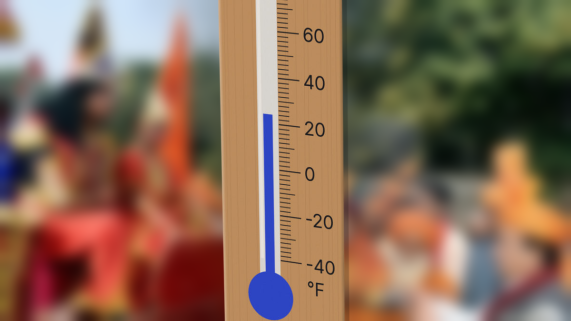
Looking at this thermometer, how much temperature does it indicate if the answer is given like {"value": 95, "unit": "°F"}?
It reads {"value": 24, "unit": "°F"}
